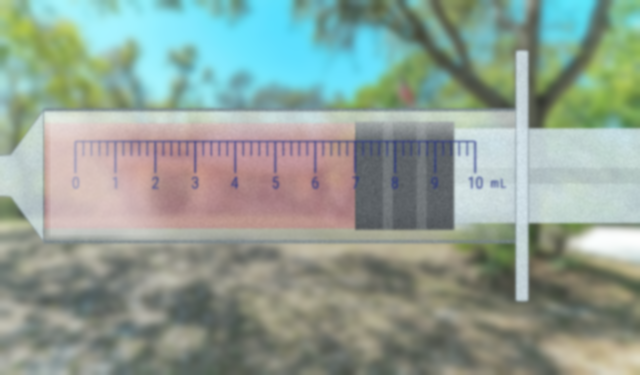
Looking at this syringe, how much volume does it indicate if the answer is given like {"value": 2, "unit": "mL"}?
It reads {"value": 7, "unit": "mL"}
